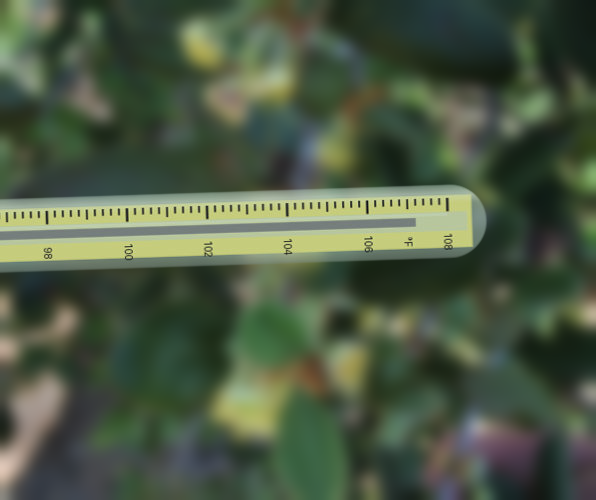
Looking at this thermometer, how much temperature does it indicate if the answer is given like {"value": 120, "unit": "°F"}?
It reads {"value": 107.2, "unit": "°F"}
